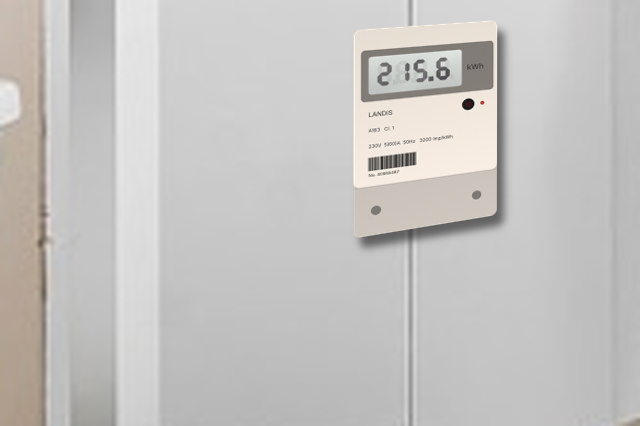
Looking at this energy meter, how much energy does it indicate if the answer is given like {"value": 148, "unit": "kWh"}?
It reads {"value": 215.6, "unit": "kWh"}
